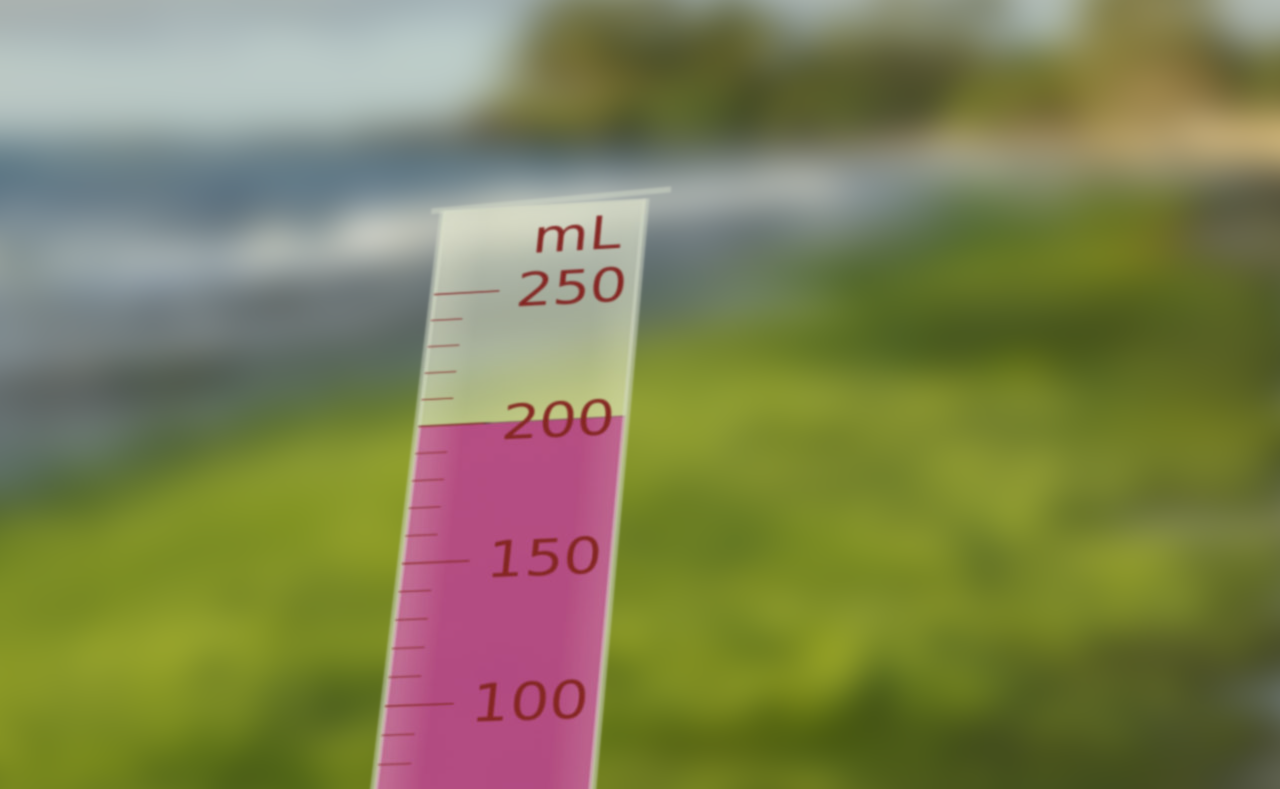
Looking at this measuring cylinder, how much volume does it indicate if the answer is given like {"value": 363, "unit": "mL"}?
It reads {"value": 200, "unit": "mL"}
